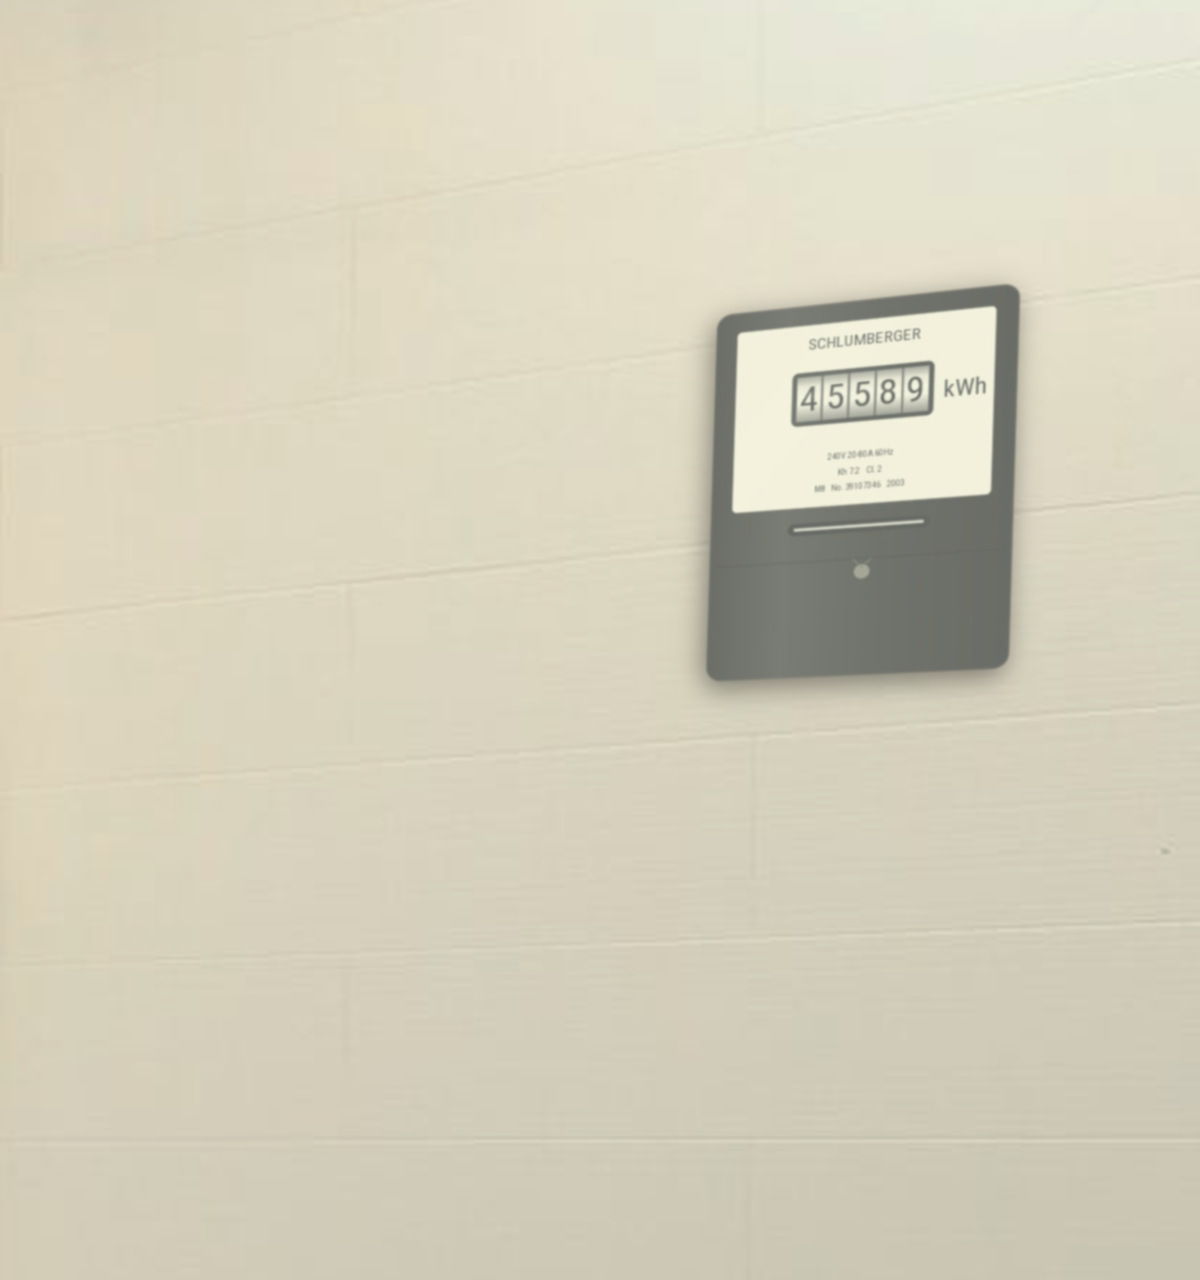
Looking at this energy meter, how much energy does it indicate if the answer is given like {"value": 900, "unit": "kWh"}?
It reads {"value": 45589, "unit": "kWh"}
